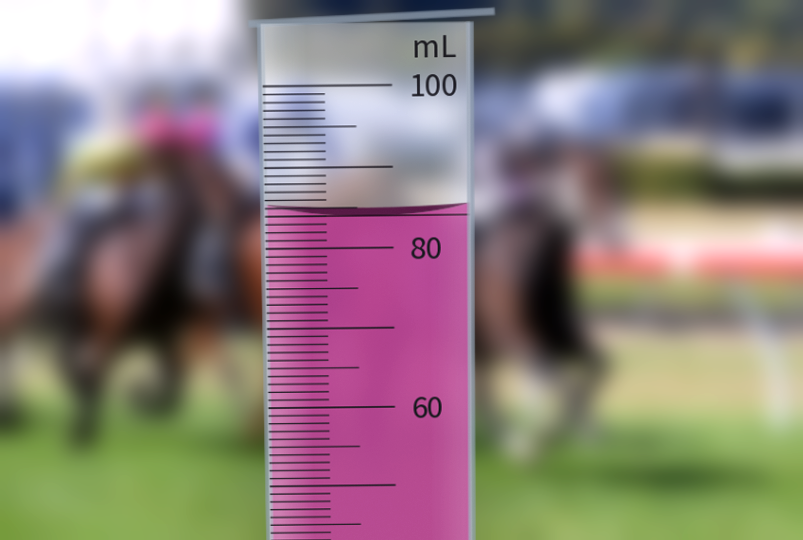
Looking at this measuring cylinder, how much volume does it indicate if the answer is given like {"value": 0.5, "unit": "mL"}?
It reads {"value": 84, "unit": "mL"}
